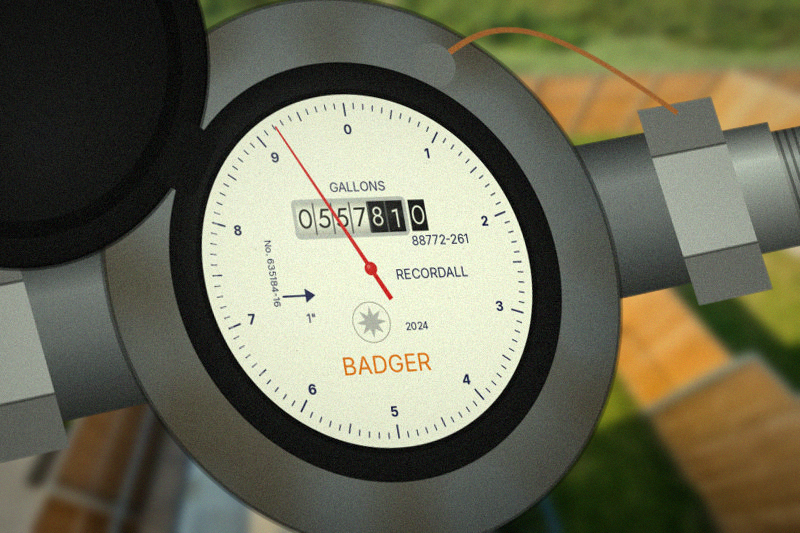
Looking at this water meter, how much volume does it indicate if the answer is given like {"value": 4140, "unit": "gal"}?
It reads {"value": 557809.2, "unit": "gal"}
